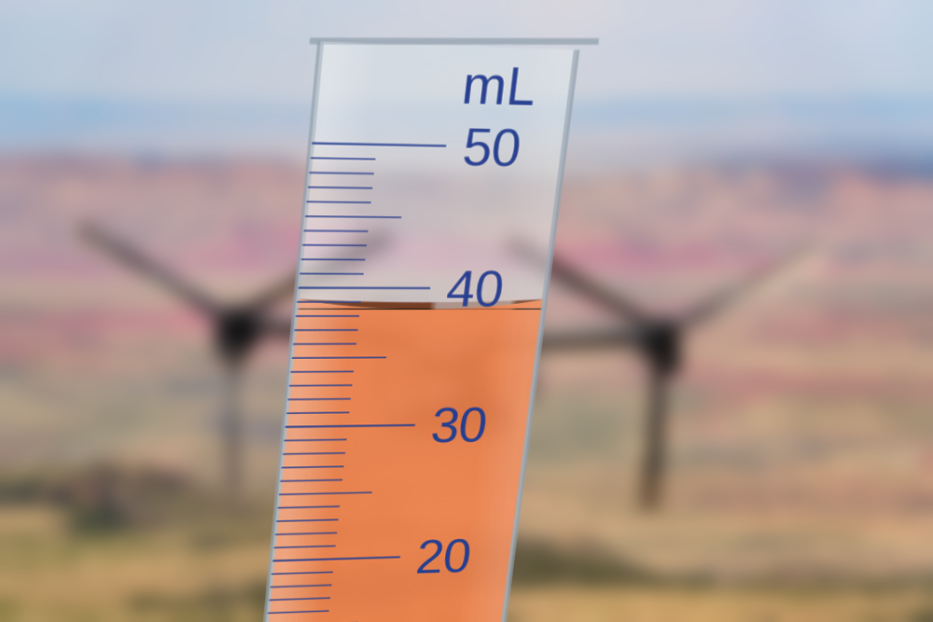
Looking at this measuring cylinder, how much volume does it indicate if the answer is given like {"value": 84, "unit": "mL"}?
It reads {"value": 38.5, "unit": "mL"}
